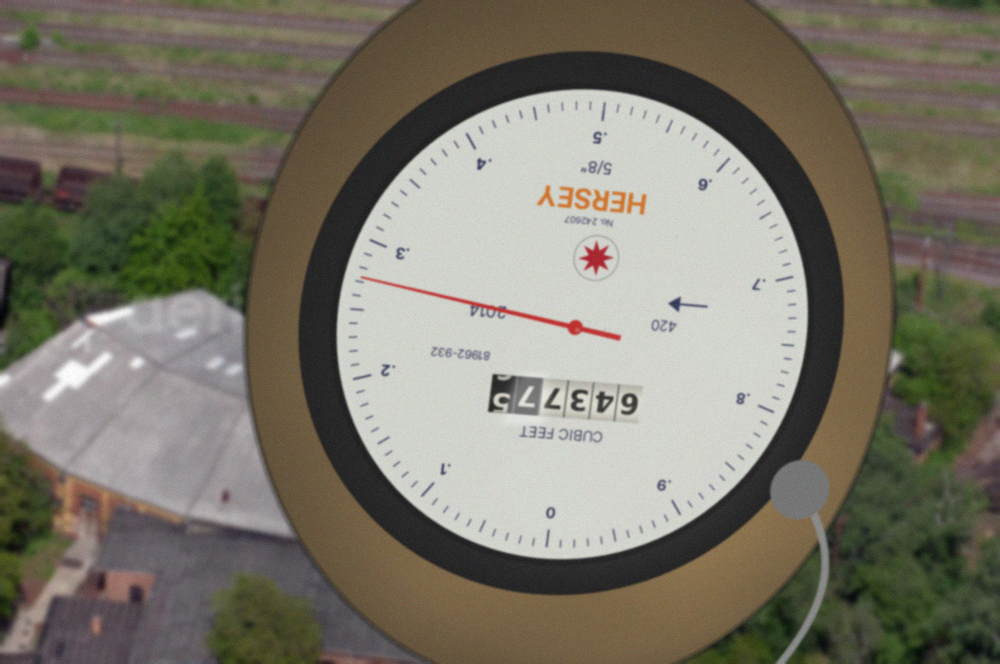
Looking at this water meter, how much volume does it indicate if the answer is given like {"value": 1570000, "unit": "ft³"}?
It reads {"value": 643775.27, "unit": "ft³"}
